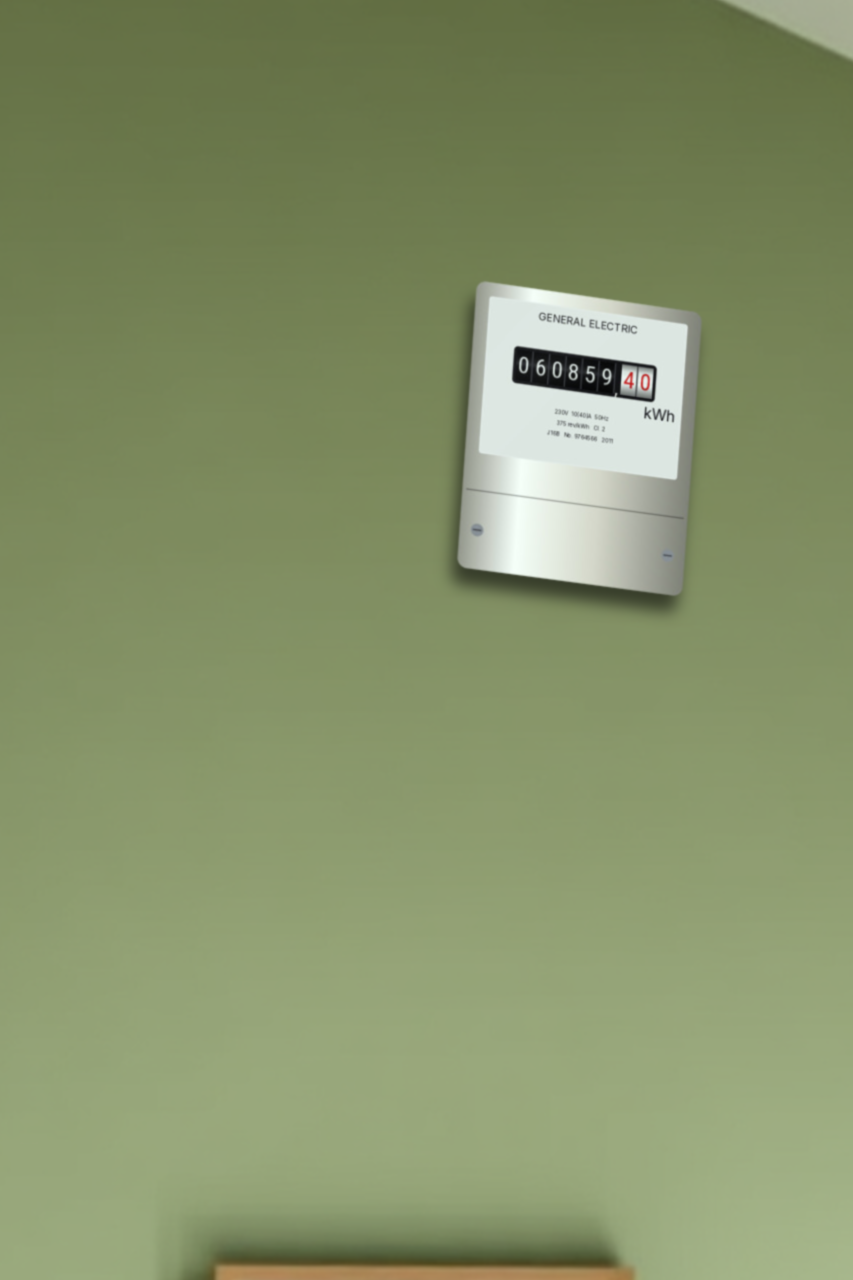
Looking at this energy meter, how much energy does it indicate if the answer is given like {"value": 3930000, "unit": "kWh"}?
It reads {"value": 60859.40, "unit": "kWh"}
